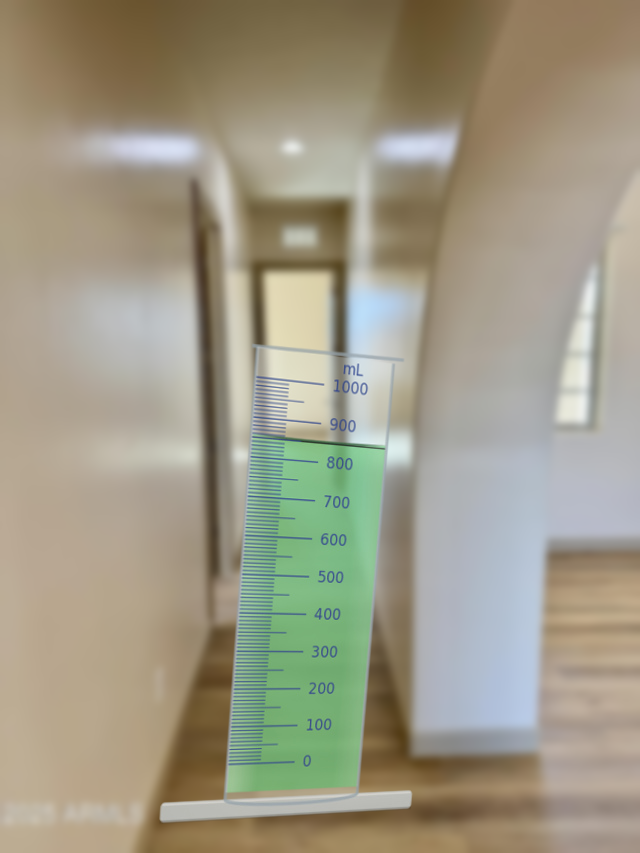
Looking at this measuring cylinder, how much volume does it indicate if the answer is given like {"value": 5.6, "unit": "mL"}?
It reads {"value": 850, "unit": "mL"}
